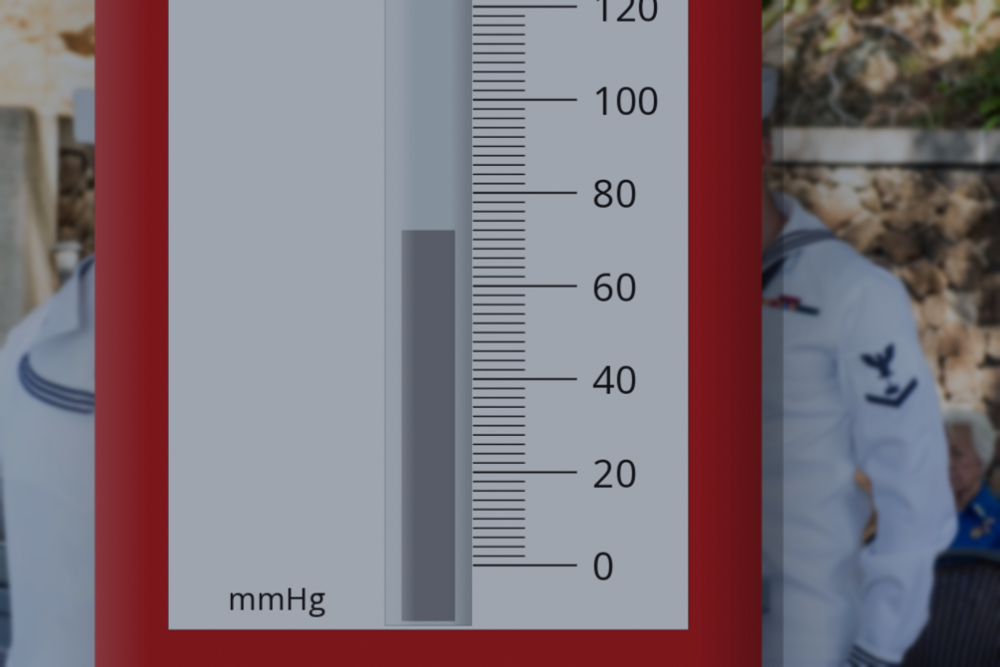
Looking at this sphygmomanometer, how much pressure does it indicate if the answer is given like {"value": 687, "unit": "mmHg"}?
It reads {"value": 72, "unit": "mmHg"}
